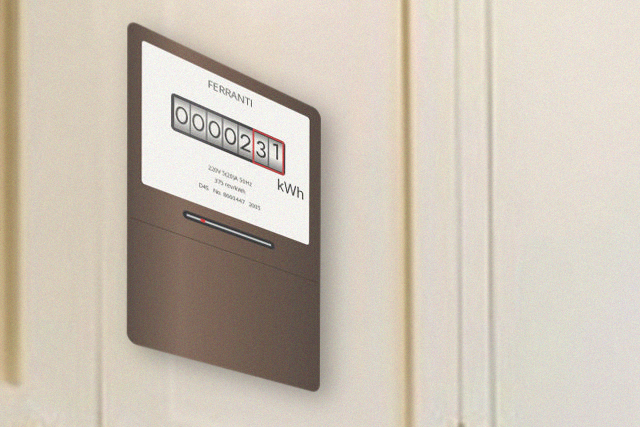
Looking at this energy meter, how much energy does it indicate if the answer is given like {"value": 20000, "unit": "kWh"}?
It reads {"value": 2.31, "unit": "kWh"}
